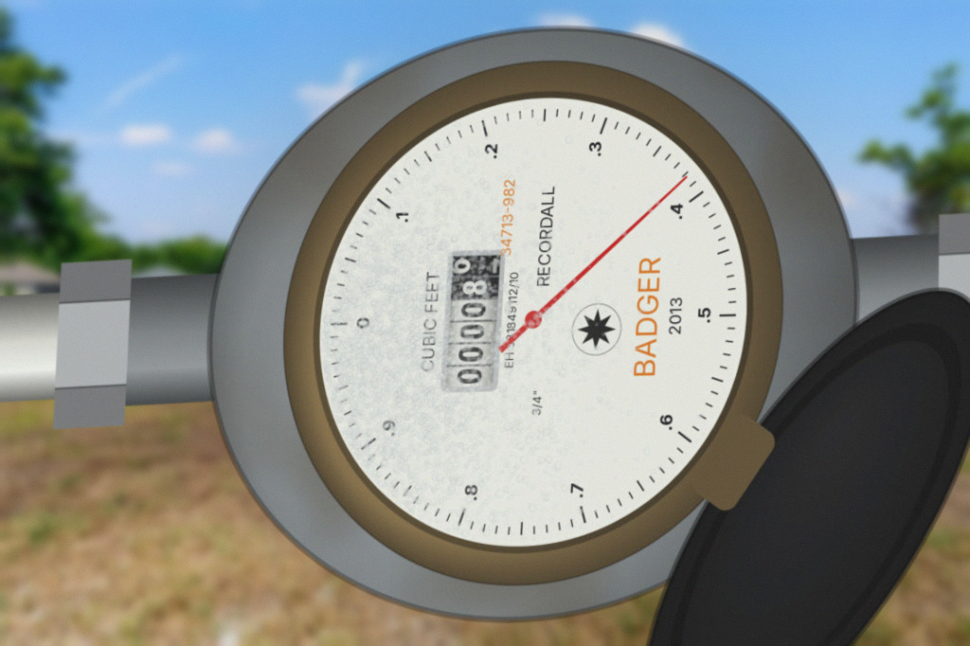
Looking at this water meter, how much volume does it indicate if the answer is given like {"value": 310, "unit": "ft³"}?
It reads {"value": 86.38, "unit": "ft³"}
